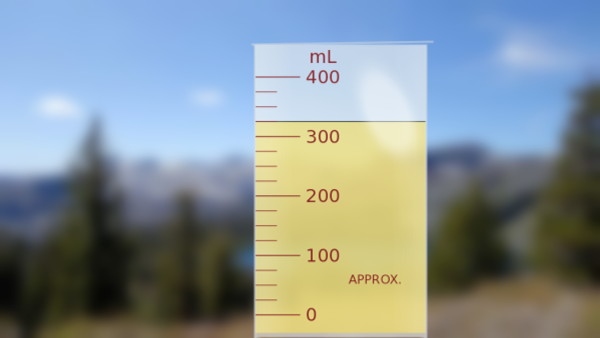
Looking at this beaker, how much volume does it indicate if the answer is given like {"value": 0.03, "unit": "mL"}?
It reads {"value": 325, "unit": "mL"}
